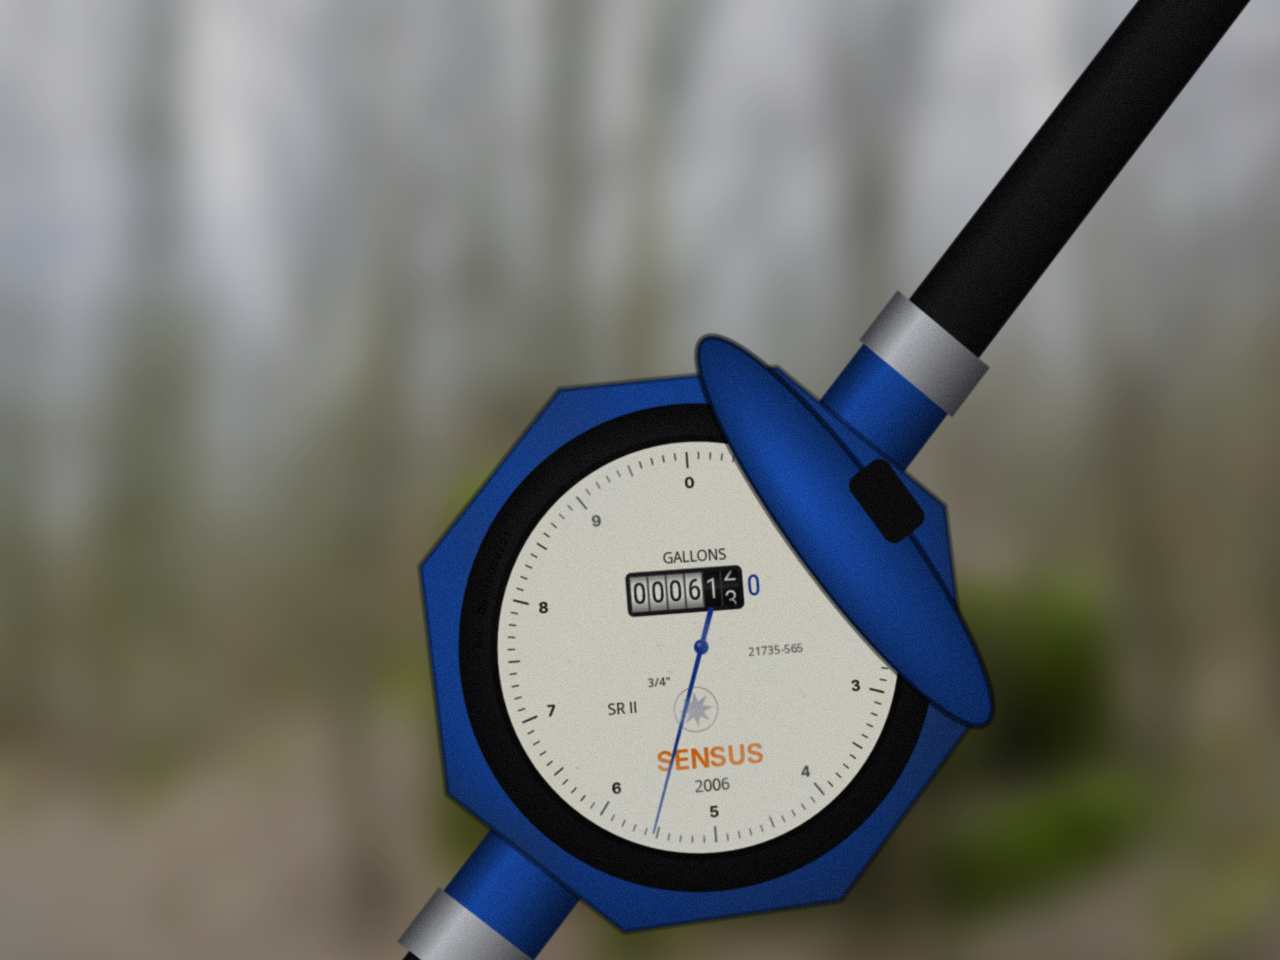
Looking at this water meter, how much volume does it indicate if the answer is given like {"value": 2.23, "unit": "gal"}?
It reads {"value": 6125.5, "unit": "gal"}
